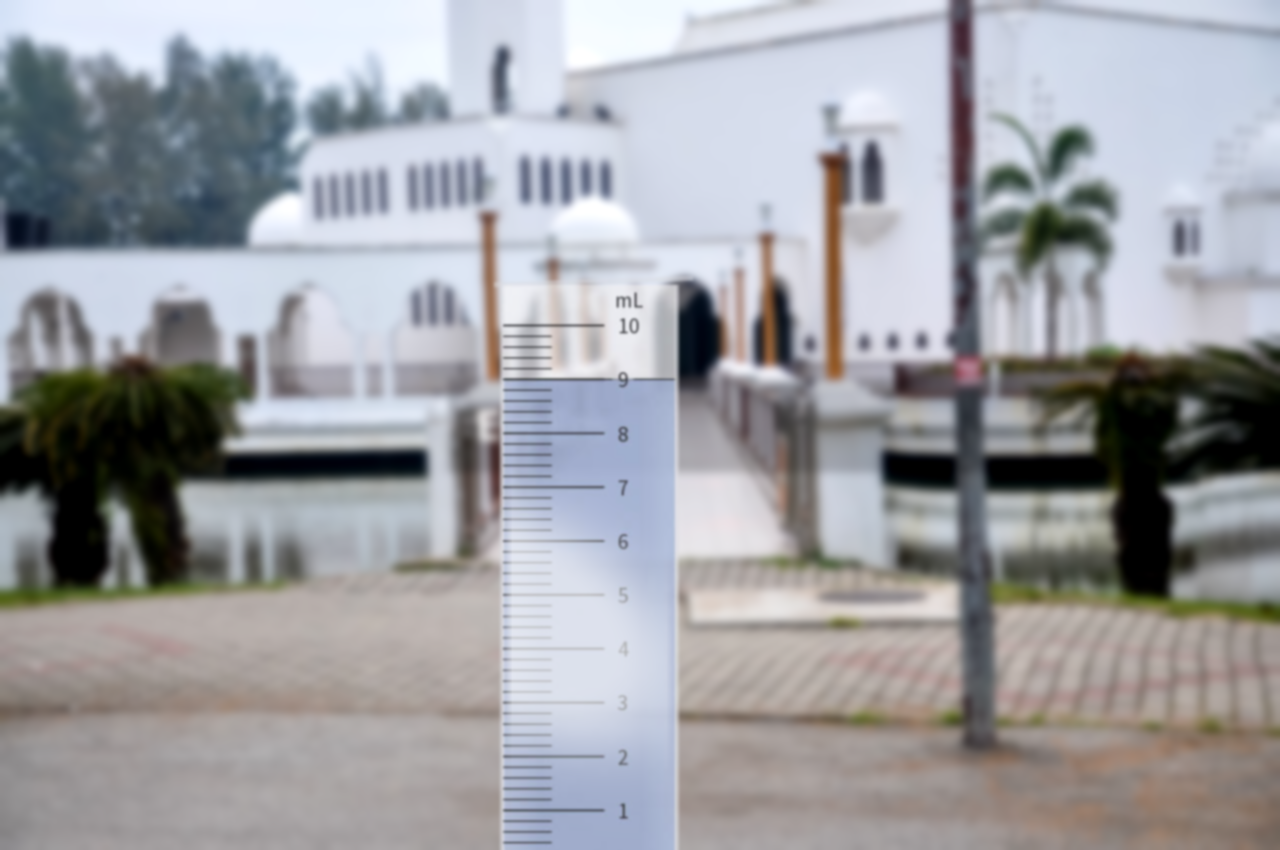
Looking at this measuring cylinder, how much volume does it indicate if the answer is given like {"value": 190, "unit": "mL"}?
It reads {"value": 9, "unit": "mL"}
